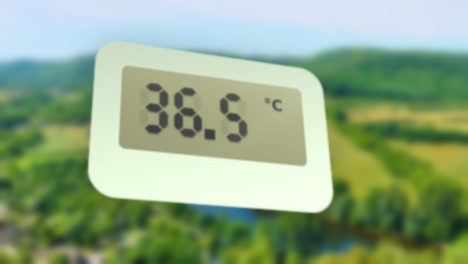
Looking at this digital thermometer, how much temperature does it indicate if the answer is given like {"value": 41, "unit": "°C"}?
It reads {"value": 36.5, "unit": "°C"}
